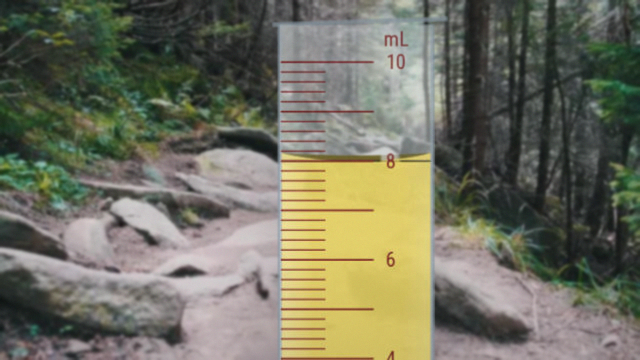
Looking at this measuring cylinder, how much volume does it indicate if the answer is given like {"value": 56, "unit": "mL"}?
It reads {"value": 8, "unit": "mL"}
